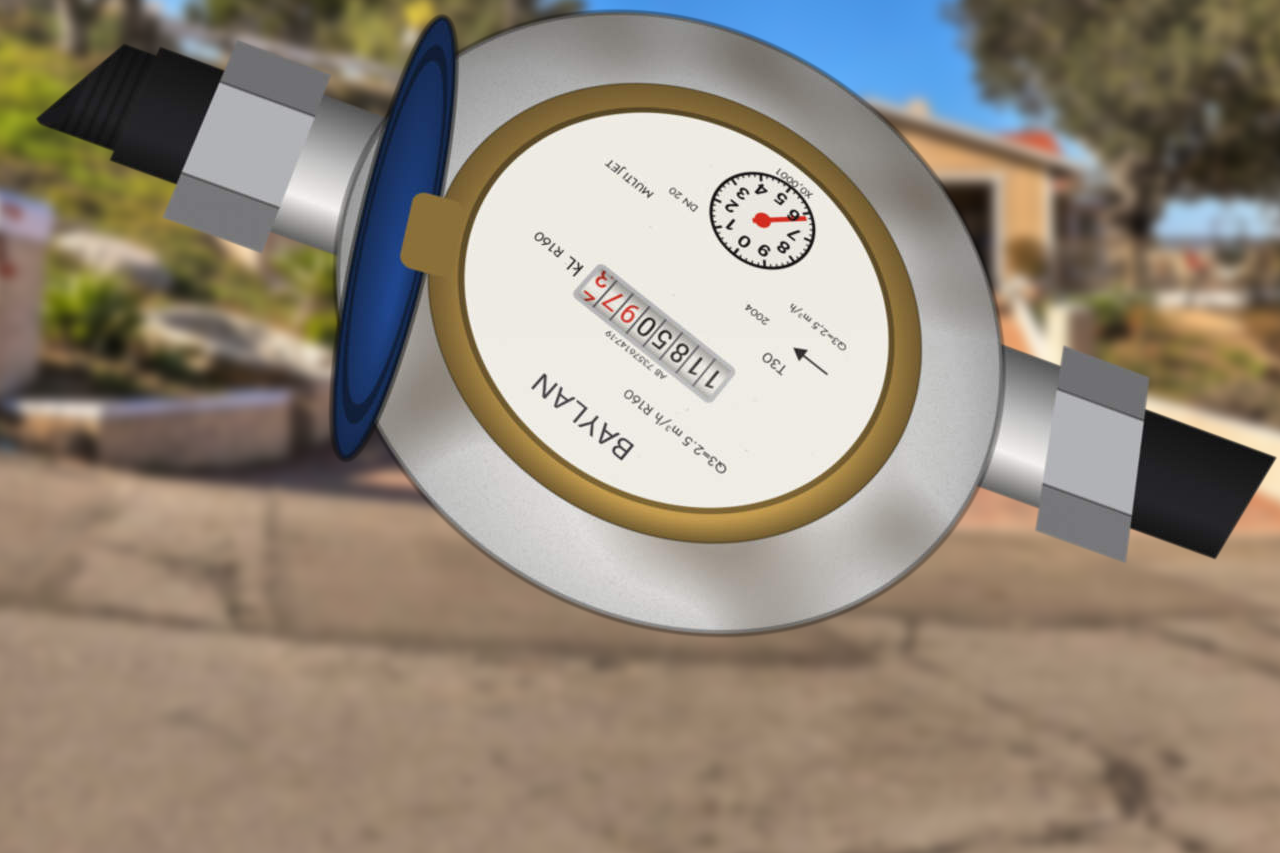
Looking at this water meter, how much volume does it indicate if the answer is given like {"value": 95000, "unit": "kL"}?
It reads {"value": 11850.9726, "unit": "kL"}
